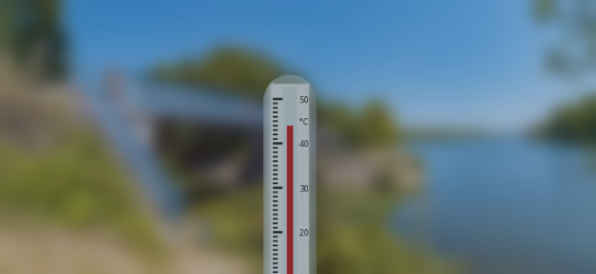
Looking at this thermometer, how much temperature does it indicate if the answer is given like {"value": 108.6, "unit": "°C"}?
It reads {"value": 44, "unit": "°C"}
